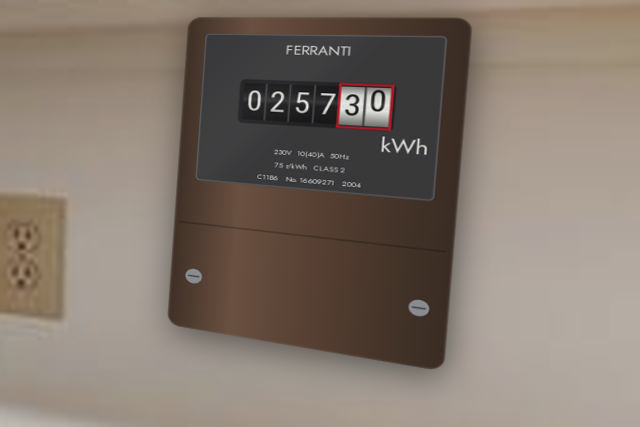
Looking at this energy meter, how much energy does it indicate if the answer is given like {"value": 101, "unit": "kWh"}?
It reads {"value": 257.30, "unit": "kWh"}
